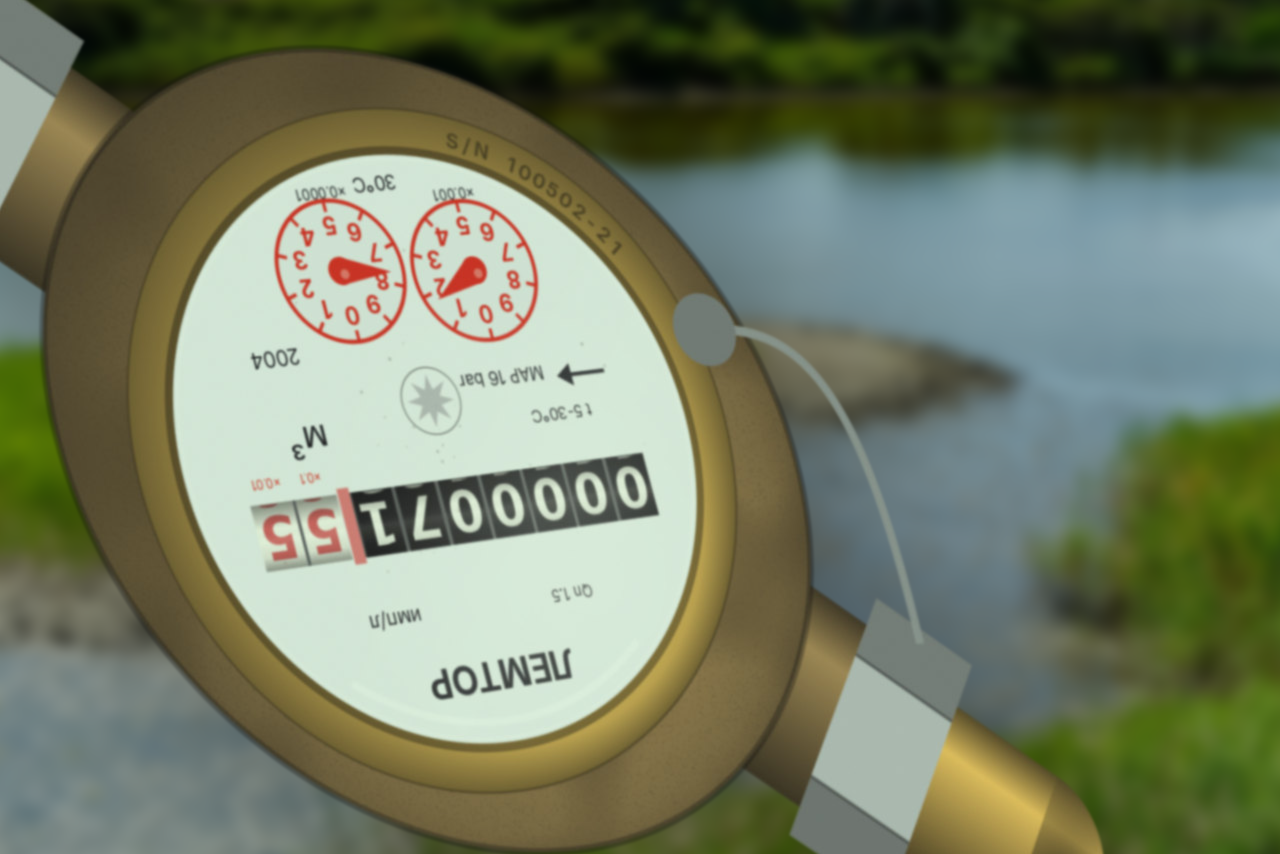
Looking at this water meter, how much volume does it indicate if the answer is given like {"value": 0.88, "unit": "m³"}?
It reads {"value": 71.5517, "unit": "m³"}
